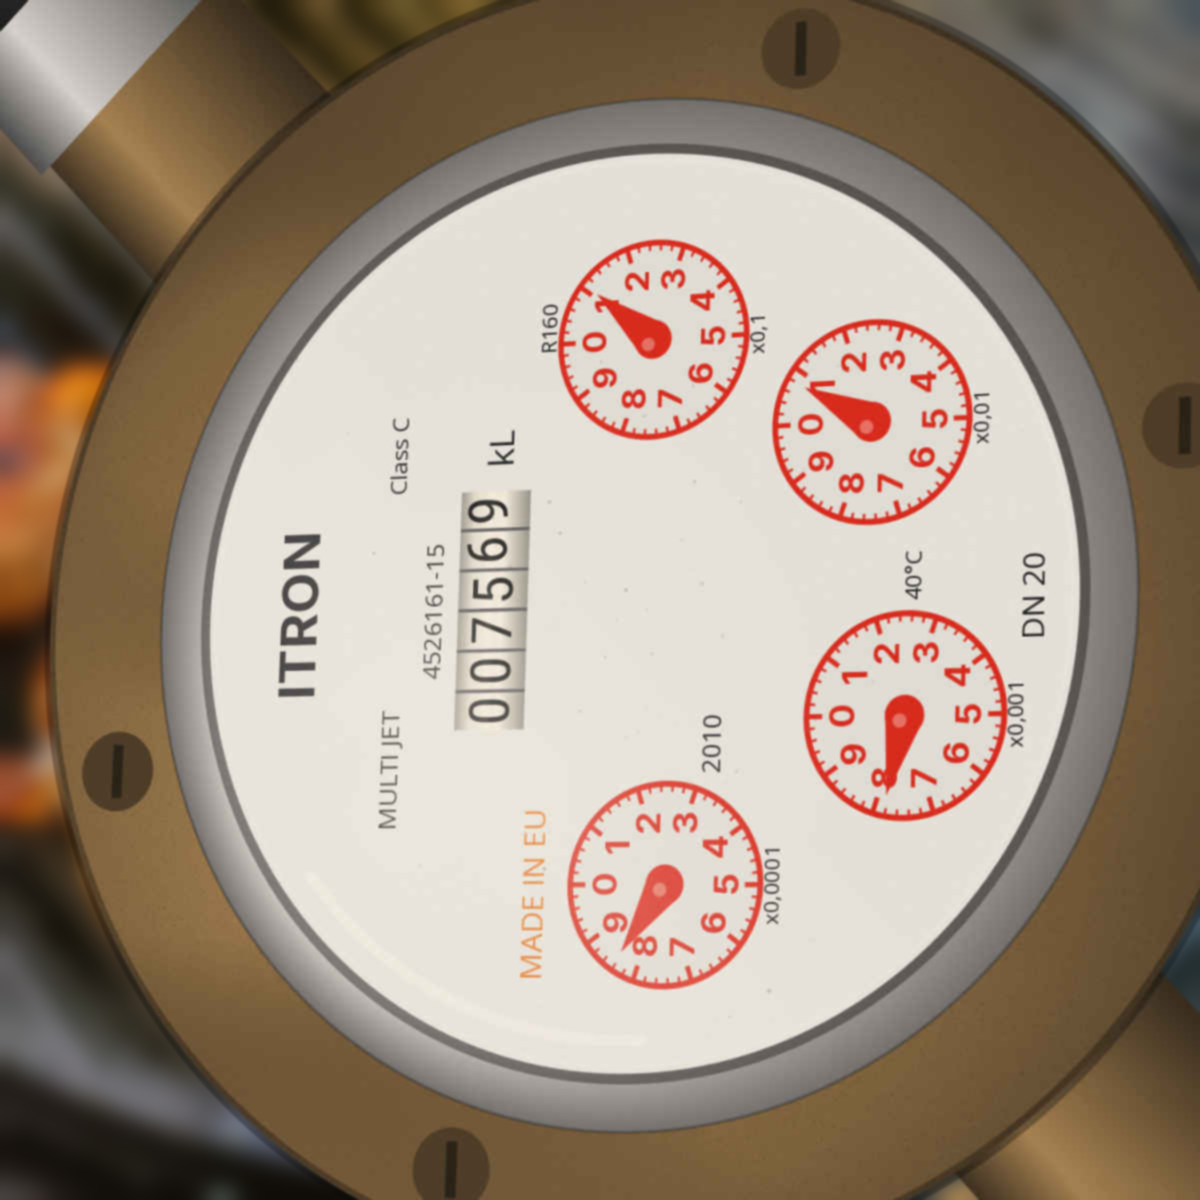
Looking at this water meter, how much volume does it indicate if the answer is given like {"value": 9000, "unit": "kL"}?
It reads {"value": 7569.1078, "unit": "kL"}
